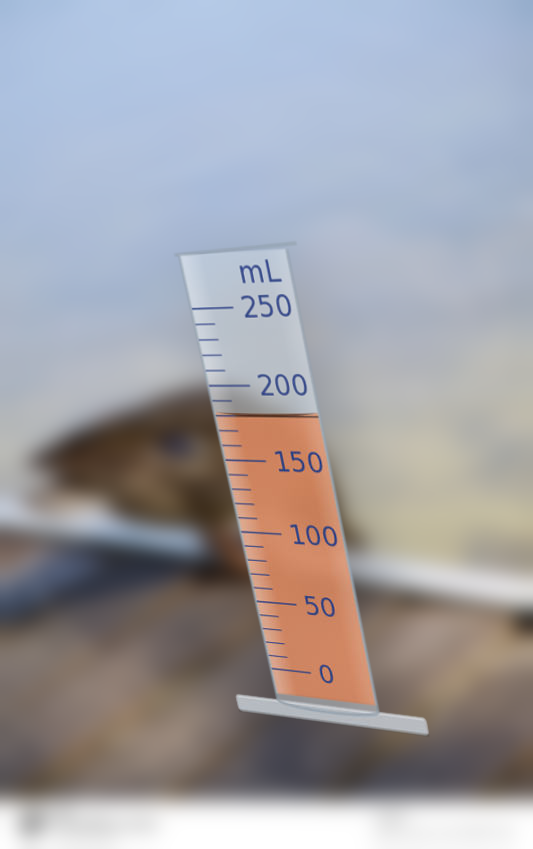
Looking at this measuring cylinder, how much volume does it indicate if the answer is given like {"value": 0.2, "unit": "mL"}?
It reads {"value": 180, "unit": "mL"}
